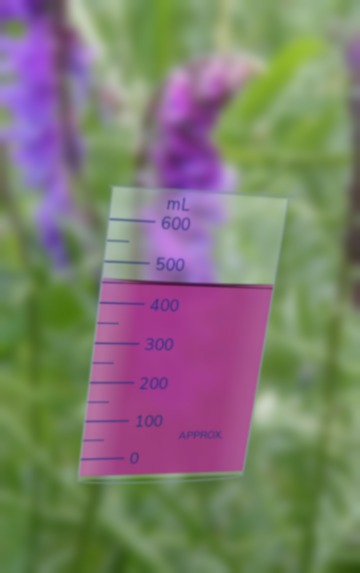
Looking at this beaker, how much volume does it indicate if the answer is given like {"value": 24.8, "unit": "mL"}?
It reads {"value": 450, "unit": "mL"}
